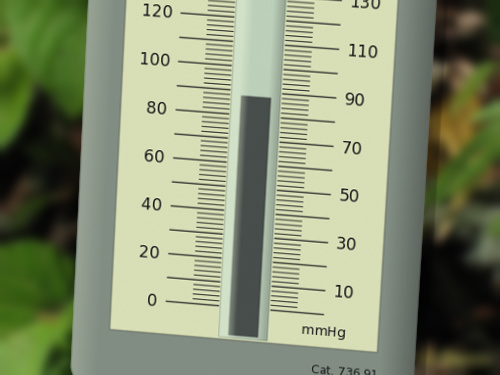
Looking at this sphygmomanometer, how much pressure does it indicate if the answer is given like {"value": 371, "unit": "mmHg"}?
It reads {"value": 88, "unit": "mmHg"}
